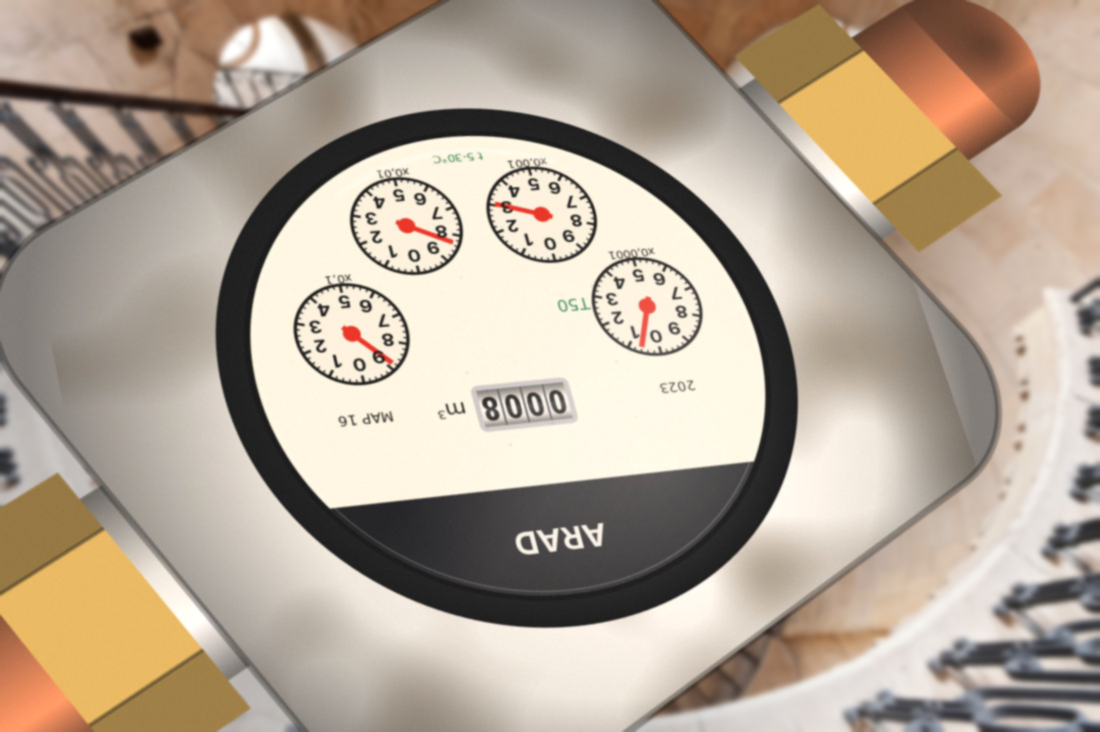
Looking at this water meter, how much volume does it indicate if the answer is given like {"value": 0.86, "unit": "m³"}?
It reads {"value": 8.8830, "unit": "m³"}
